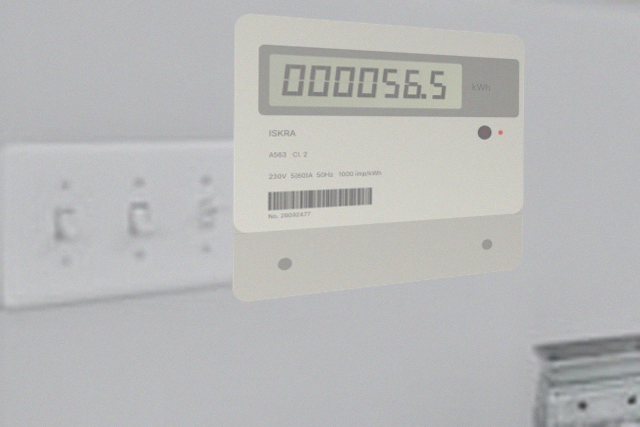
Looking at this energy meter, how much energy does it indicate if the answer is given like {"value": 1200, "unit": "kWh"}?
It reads {"value": 56.5, "unit": "kWh"}
